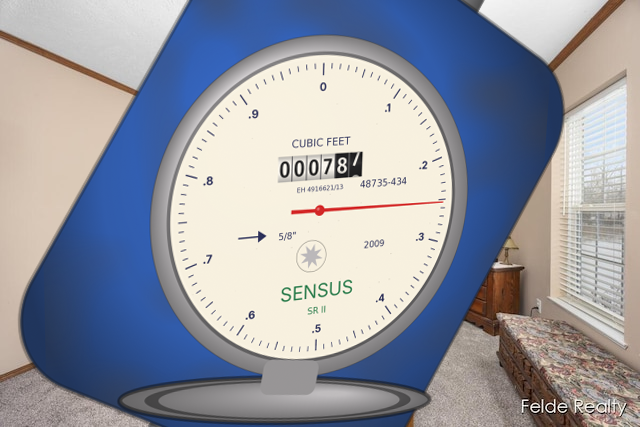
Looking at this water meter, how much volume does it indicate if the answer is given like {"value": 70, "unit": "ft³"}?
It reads {"value": 787.25, "unit": "ft³"}
